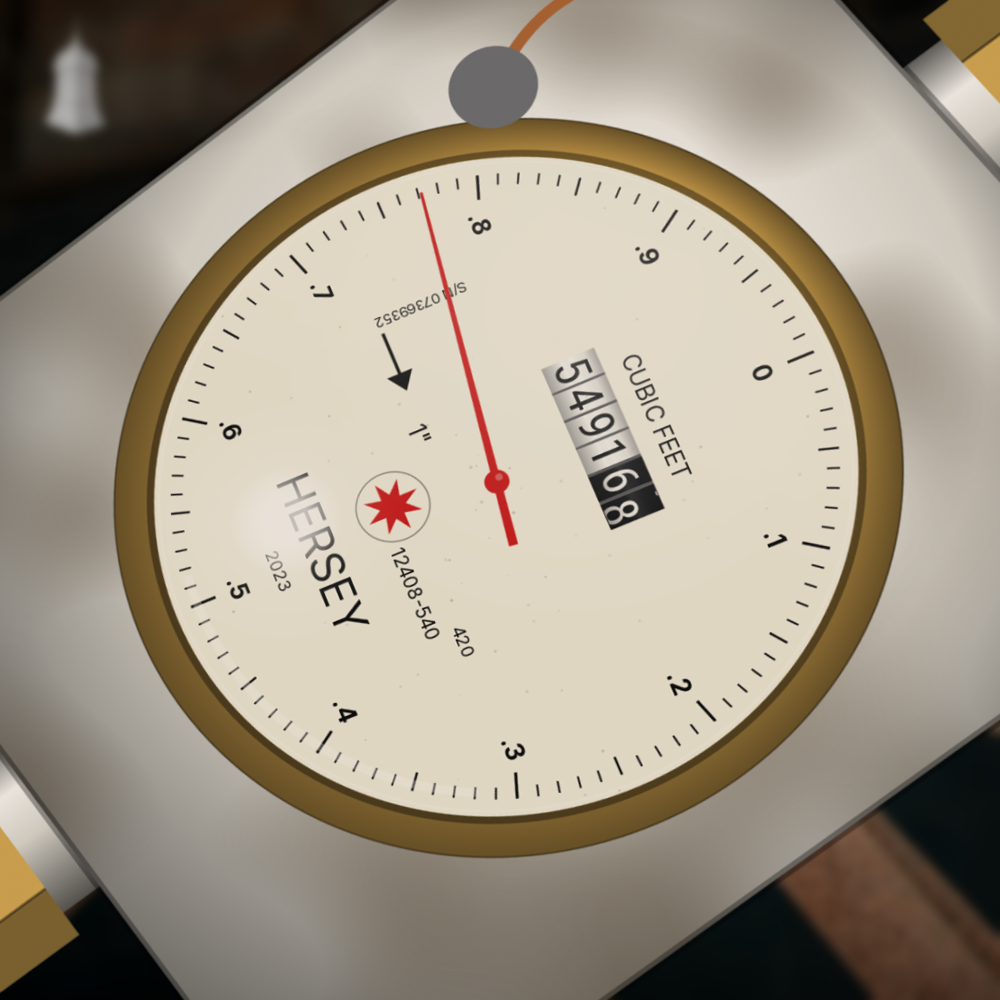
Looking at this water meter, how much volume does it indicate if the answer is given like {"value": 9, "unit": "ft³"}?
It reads {"value": 549167.77, "unit": "ft³"}
